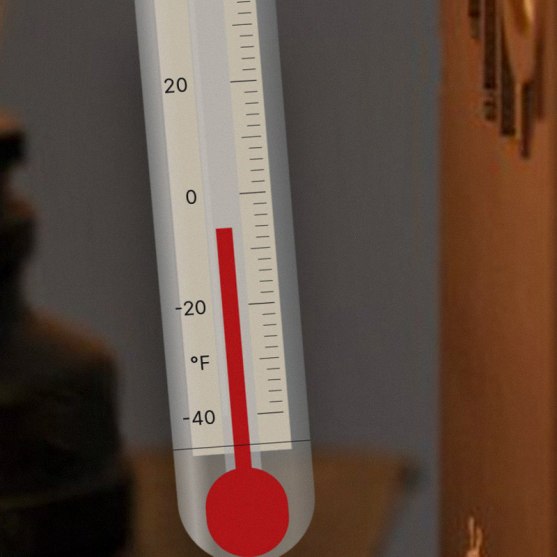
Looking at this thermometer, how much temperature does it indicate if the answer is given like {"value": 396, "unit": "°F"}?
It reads {"value": -6, "unit": "°F"}
